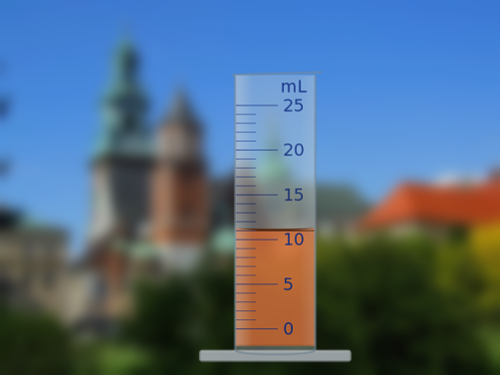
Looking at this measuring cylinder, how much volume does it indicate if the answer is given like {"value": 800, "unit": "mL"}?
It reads {"value": 11, "unit": "mL"}
